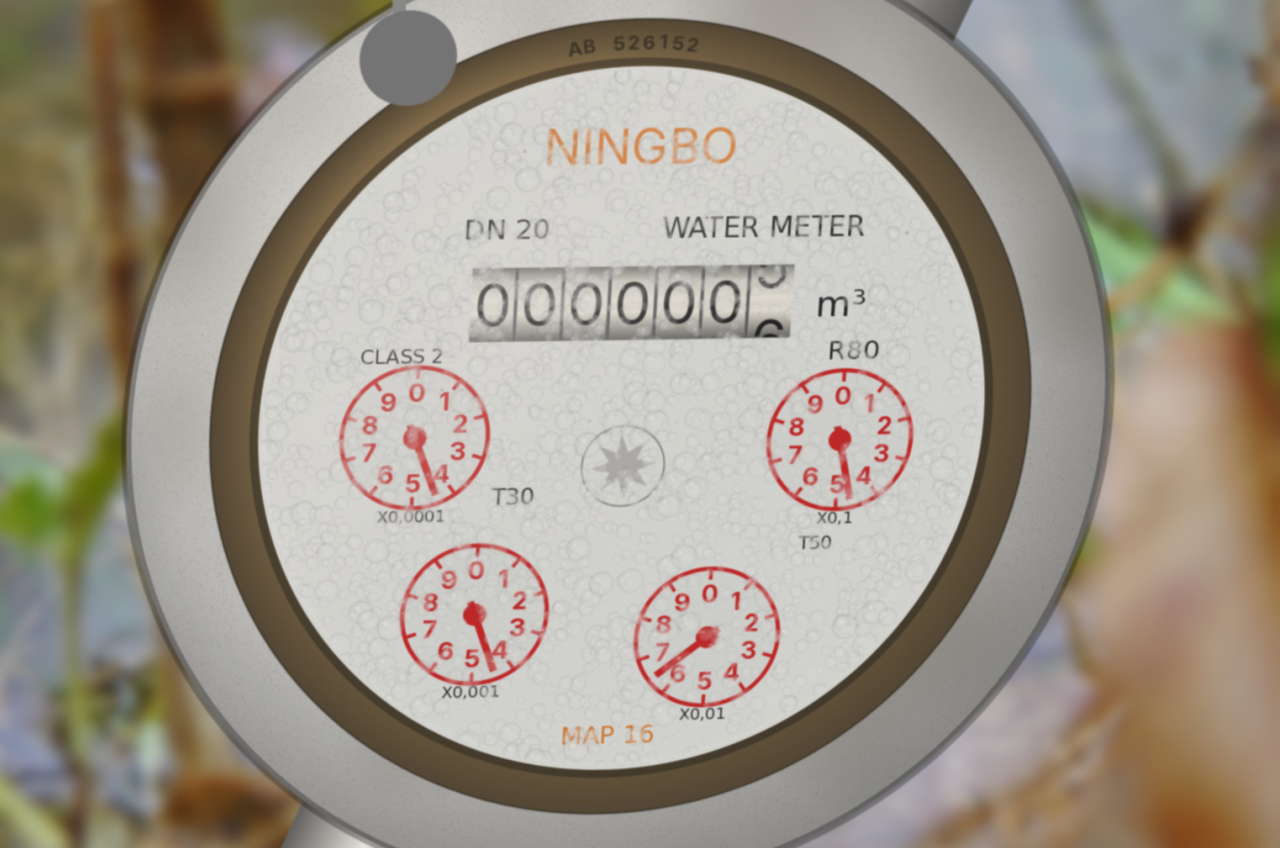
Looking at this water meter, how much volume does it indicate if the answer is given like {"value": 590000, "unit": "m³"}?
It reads {"value": 5.4644, "unit": "m³"}
